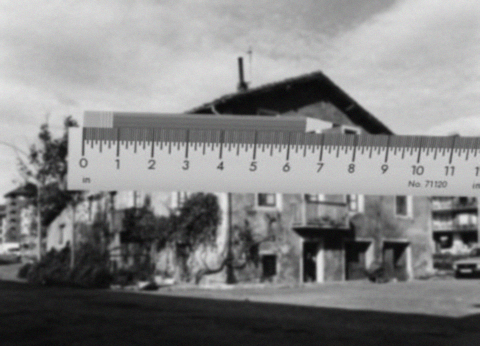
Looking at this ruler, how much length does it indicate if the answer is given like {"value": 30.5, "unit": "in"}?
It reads {"value": 7.5, "unit": "in"}
